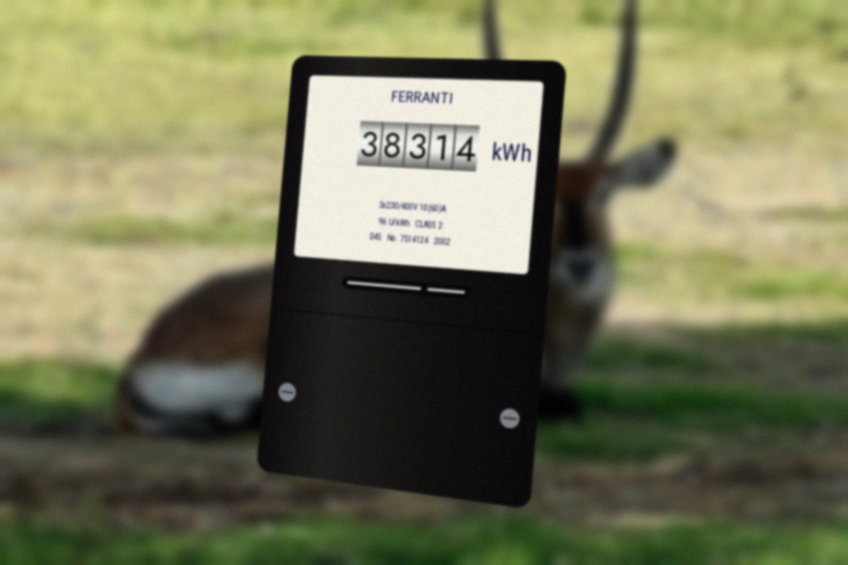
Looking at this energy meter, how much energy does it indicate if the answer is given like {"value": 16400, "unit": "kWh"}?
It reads {"value": 38314, "unit": "kWh"}
